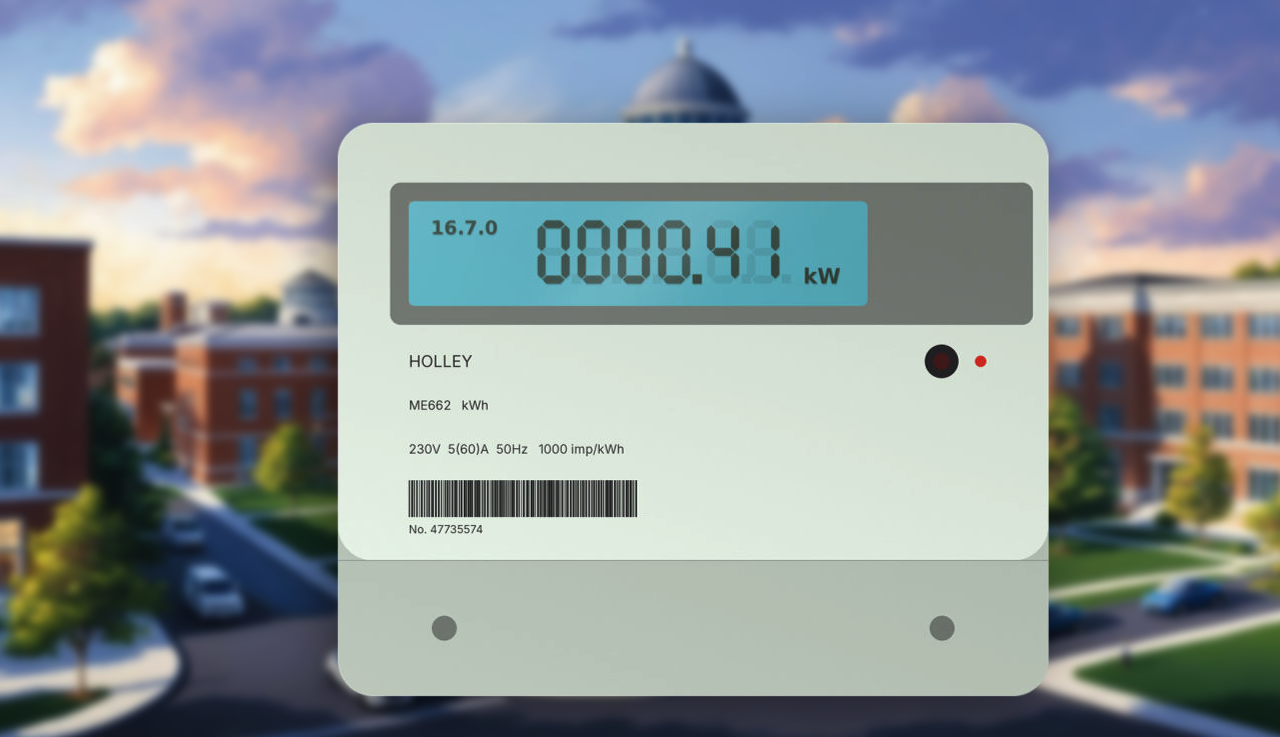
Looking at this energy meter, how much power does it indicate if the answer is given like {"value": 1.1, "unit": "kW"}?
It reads {"value": 0.41, "unit": "kW"}
